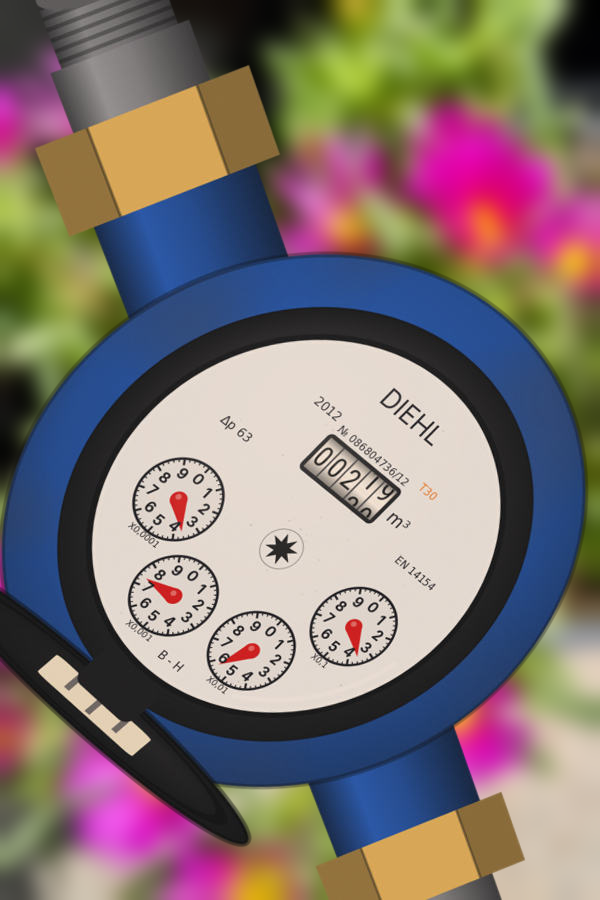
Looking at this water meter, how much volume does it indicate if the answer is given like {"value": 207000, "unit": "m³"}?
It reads {"value": 219.3573, "unit": "m³"}
